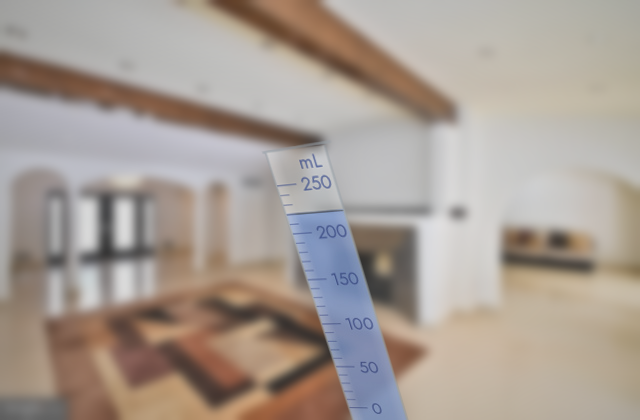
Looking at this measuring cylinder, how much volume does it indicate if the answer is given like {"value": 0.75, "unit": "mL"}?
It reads {"value": 220, "unit": "mL"}
